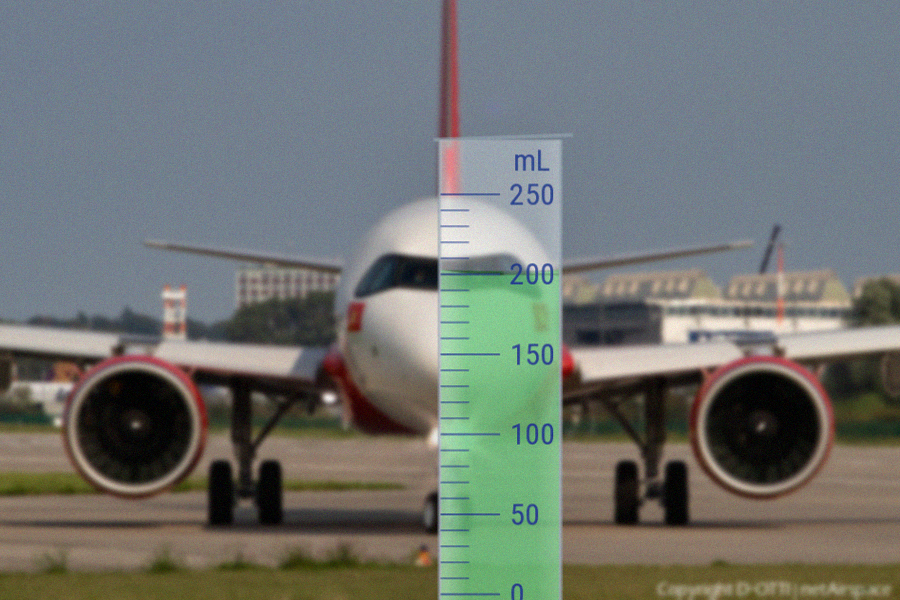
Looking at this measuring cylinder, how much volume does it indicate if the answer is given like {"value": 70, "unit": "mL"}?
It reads {"value": 200, "unit": "mL"}
